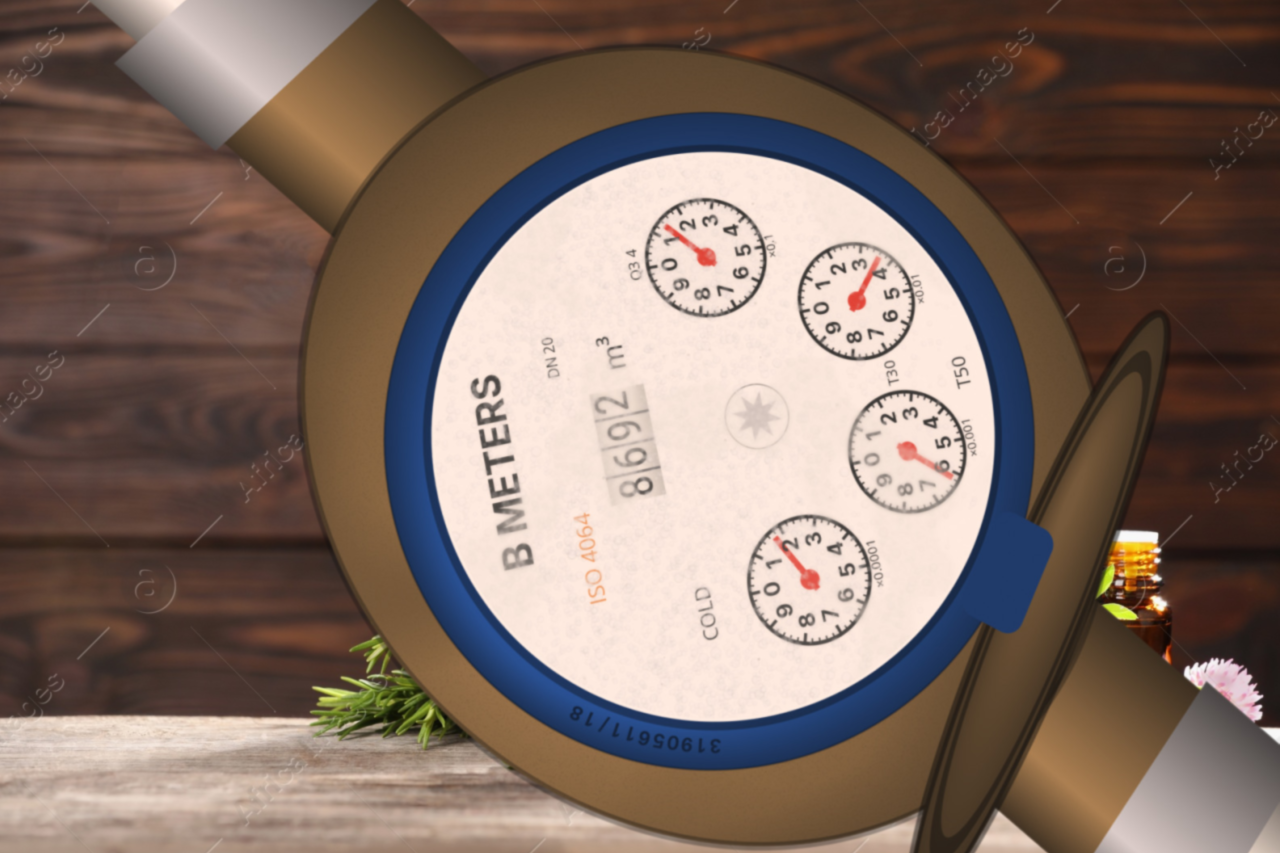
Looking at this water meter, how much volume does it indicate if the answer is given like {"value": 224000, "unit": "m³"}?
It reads {"value": 8692.1361, "unit": "m³"}
